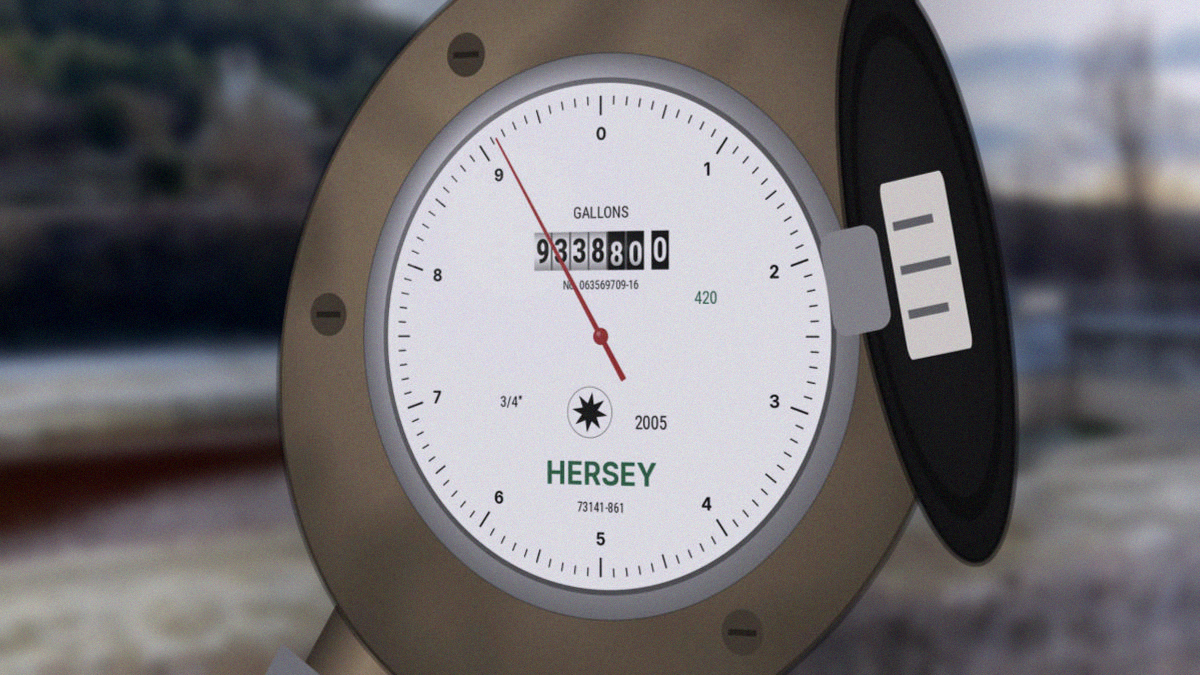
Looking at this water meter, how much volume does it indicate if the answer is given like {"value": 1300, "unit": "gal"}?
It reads {"value": 9338799.1, "unit": "gal"}
